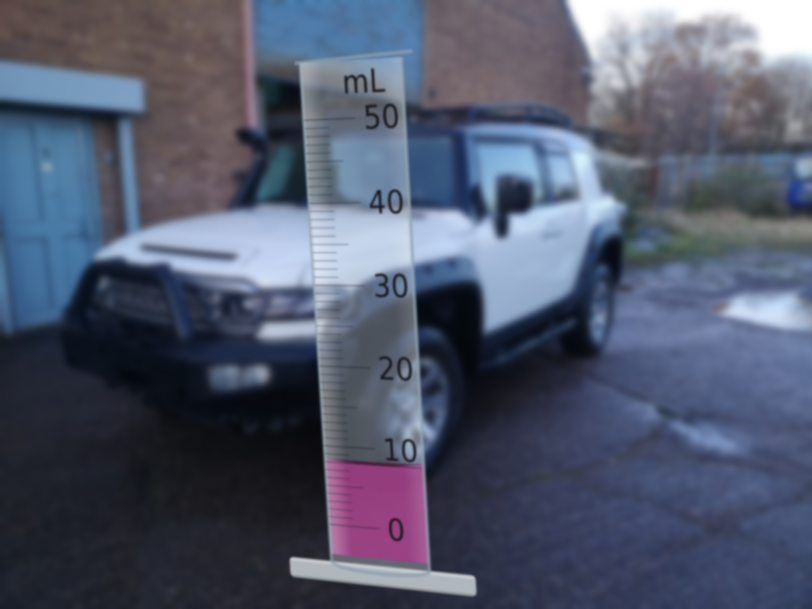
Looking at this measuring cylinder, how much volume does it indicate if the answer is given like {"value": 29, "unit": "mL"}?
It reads {"value": 8, "unit": "mL"}
